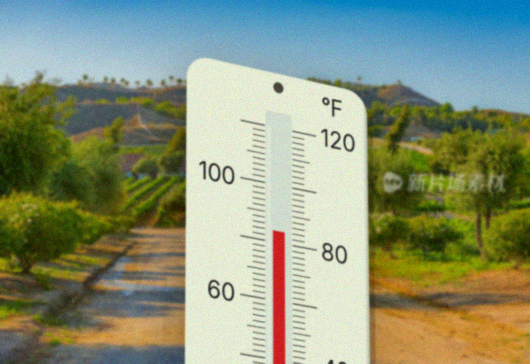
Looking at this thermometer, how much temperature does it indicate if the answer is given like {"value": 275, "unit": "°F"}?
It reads {"value": 84, "unit": "°F"}
